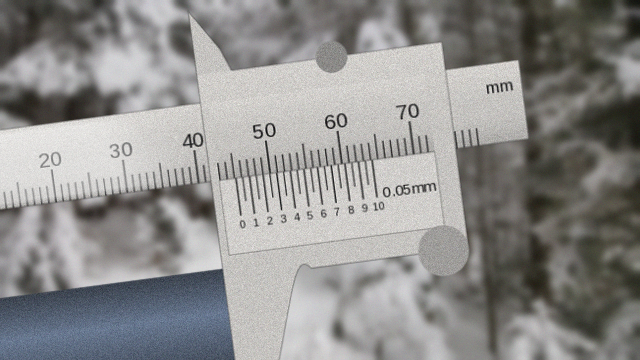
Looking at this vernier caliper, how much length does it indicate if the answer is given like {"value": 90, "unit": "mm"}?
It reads {"value": 45.2, "unit": "mm"}
